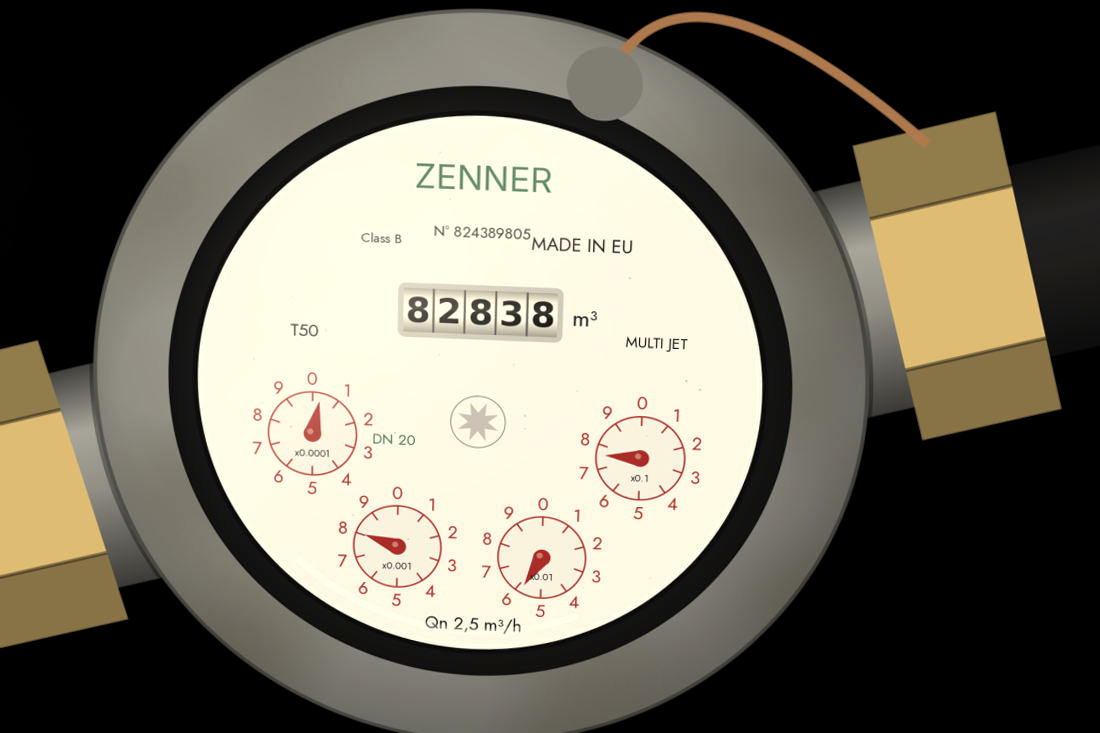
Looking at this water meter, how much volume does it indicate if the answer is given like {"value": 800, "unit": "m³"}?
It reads {"value": 82838.7580, "unit": "m³"}
